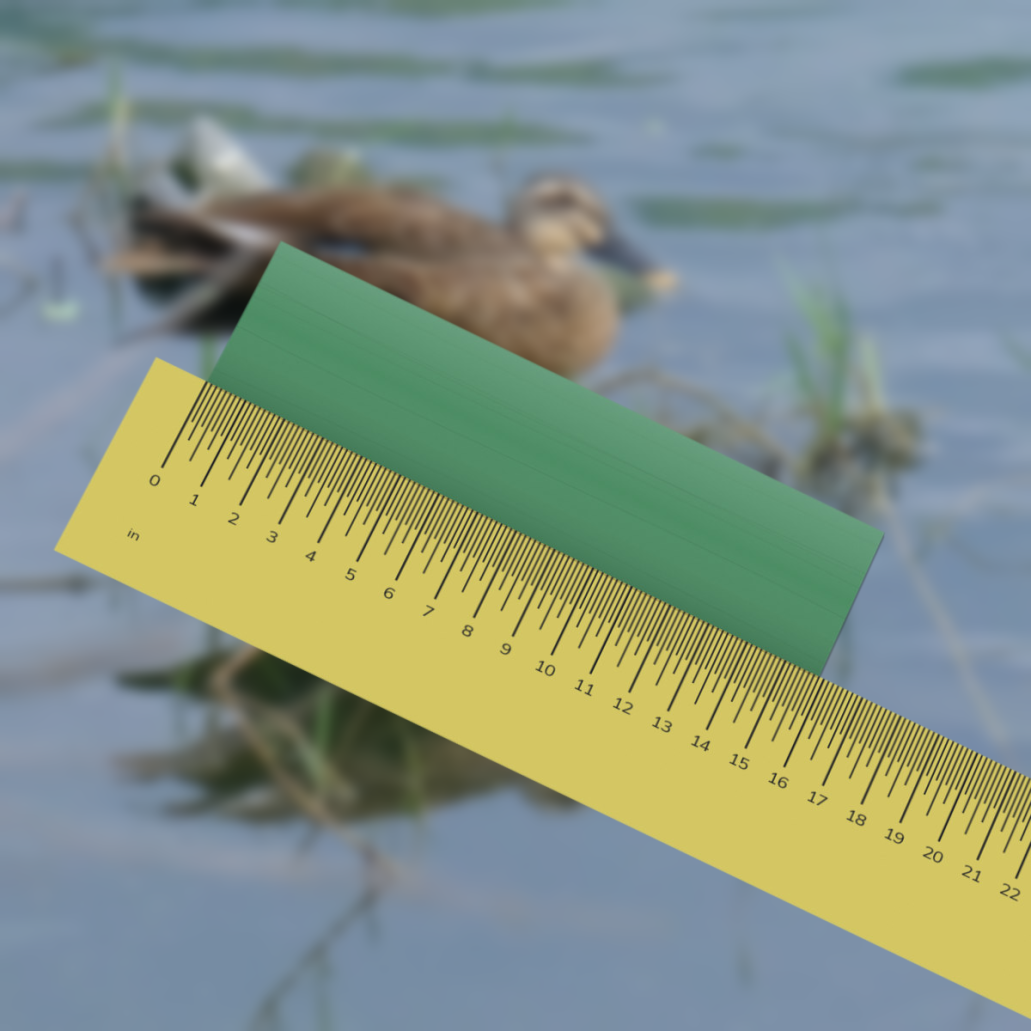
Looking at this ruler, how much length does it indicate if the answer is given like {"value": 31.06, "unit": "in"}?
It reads {"value": 15.875, "unit": "in"}
